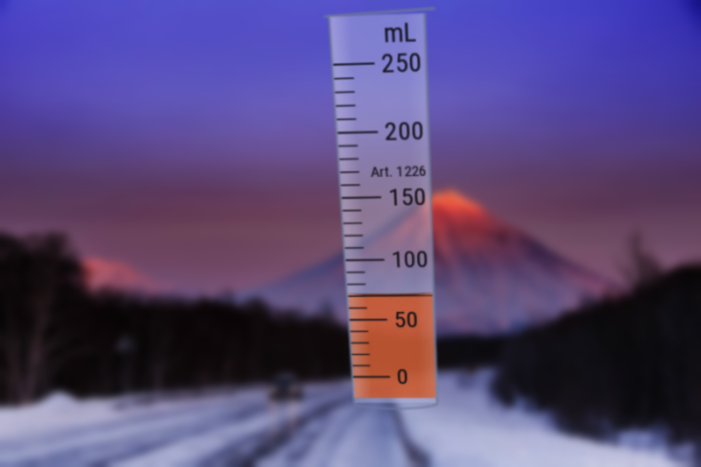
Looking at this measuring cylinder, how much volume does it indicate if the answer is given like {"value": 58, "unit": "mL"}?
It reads {"value": 70, "unit": "mL"}
